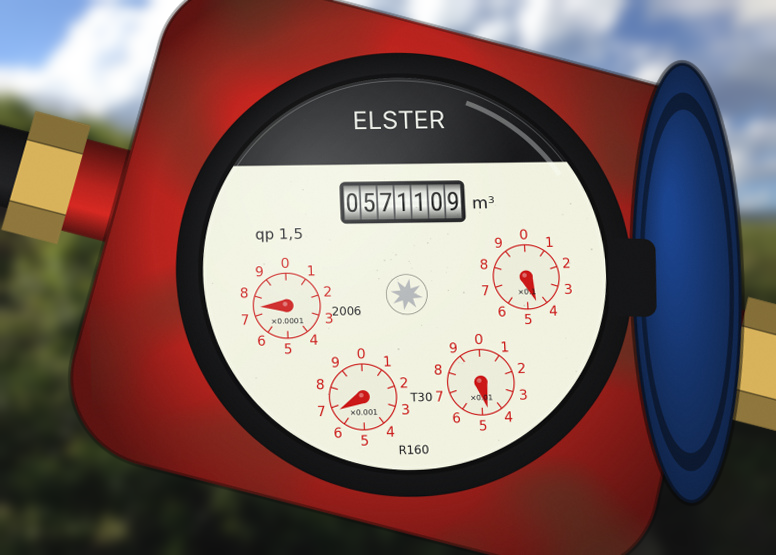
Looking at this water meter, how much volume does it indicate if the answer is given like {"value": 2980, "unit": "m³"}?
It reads {"value": 571109.4467, "unit": "m³"}
